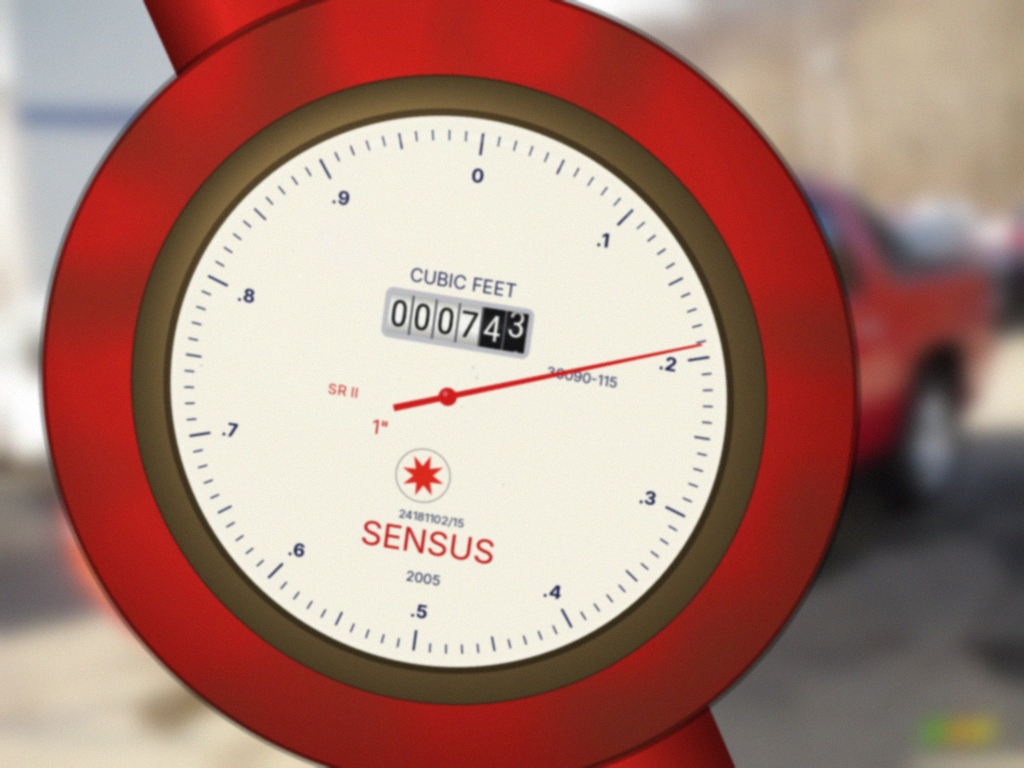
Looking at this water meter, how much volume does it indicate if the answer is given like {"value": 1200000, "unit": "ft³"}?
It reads {"value": 743.19, "unit": "ft³"}
